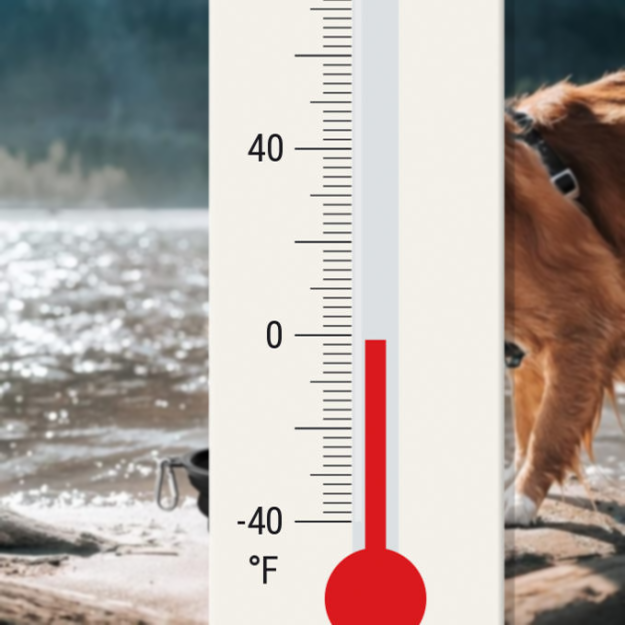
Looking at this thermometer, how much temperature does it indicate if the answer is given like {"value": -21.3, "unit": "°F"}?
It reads {"value": -1, "unit": "°F"}
